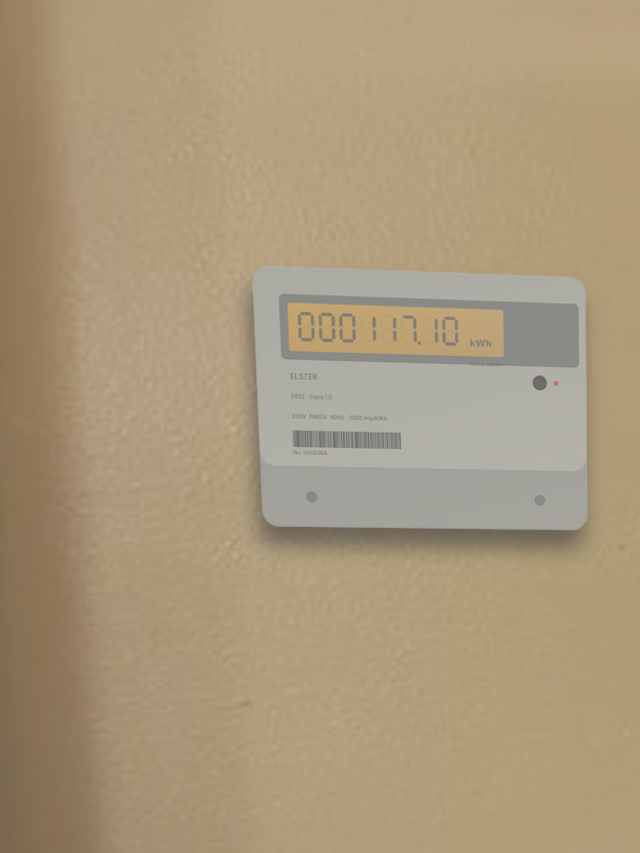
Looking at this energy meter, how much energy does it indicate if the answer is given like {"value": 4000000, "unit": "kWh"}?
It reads {"value": 117.10, "unit": "kWh"}
